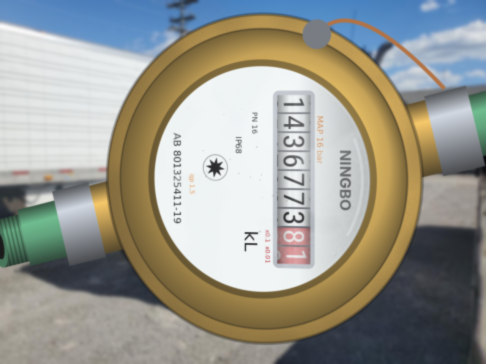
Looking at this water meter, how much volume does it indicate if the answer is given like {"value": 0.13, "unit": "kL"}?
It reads {"value": 1436773.81, "unit": "kL"}
